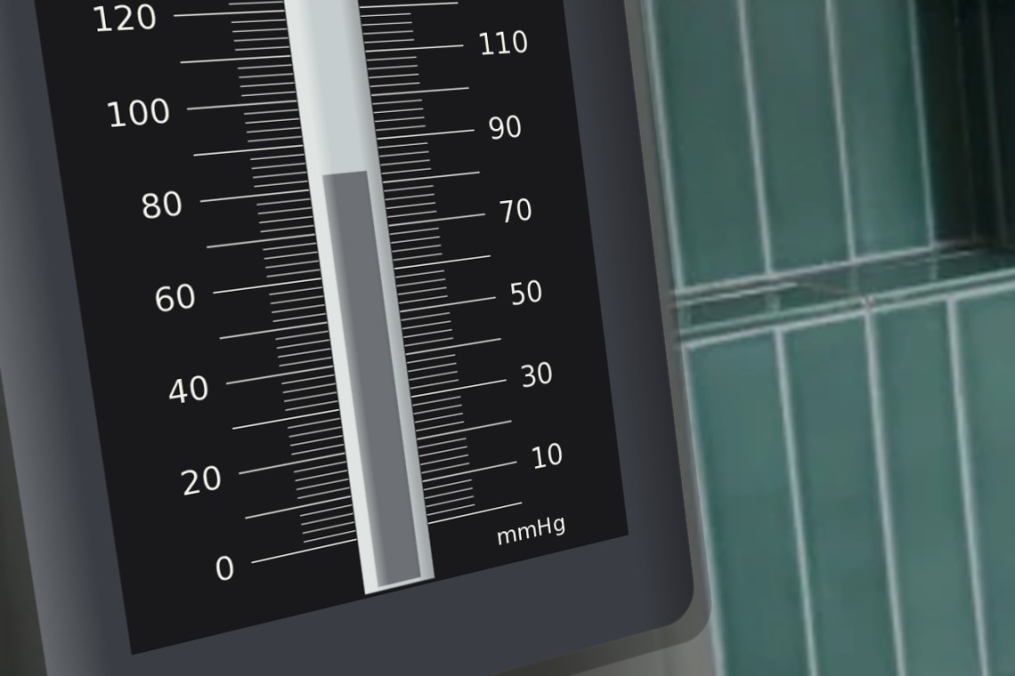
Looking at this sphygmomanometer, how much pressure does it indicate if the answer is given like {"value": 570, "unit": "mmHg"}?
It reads {"value": 83, "unit": "mmHg"}
